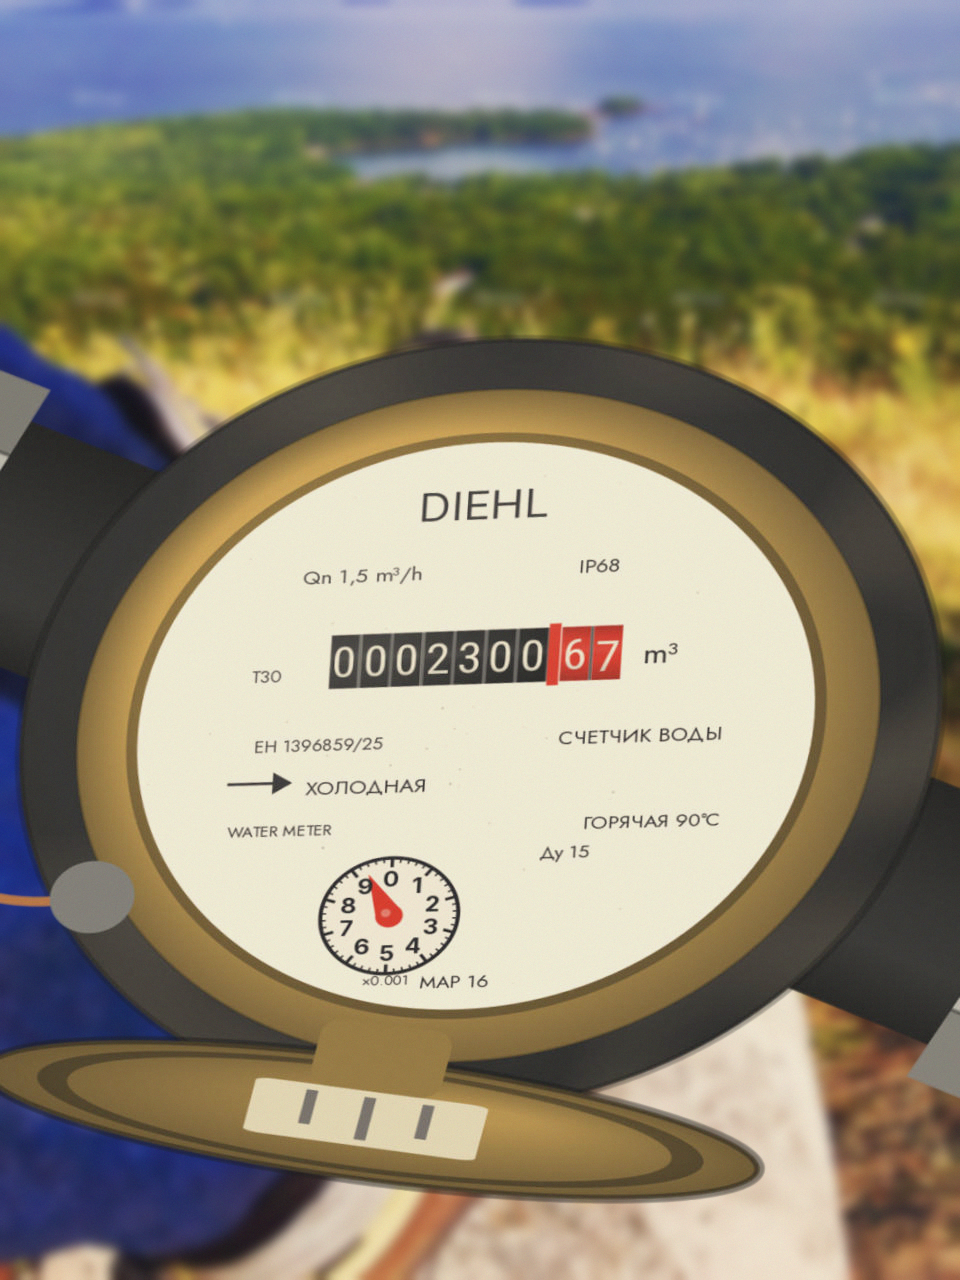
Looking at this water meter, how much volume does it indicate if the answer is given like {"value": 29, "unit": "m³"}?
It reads {"value": 2300.669, "unit": "m³"}
